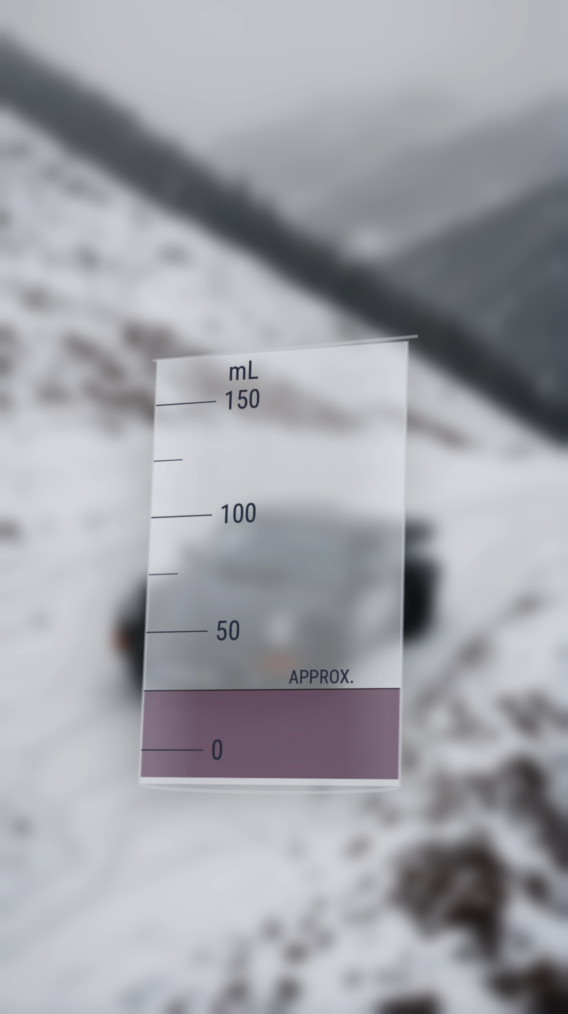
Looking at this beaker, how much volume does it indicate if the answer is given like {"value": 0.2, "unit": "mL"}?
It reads {"value": 25, "unit": "mL"}
